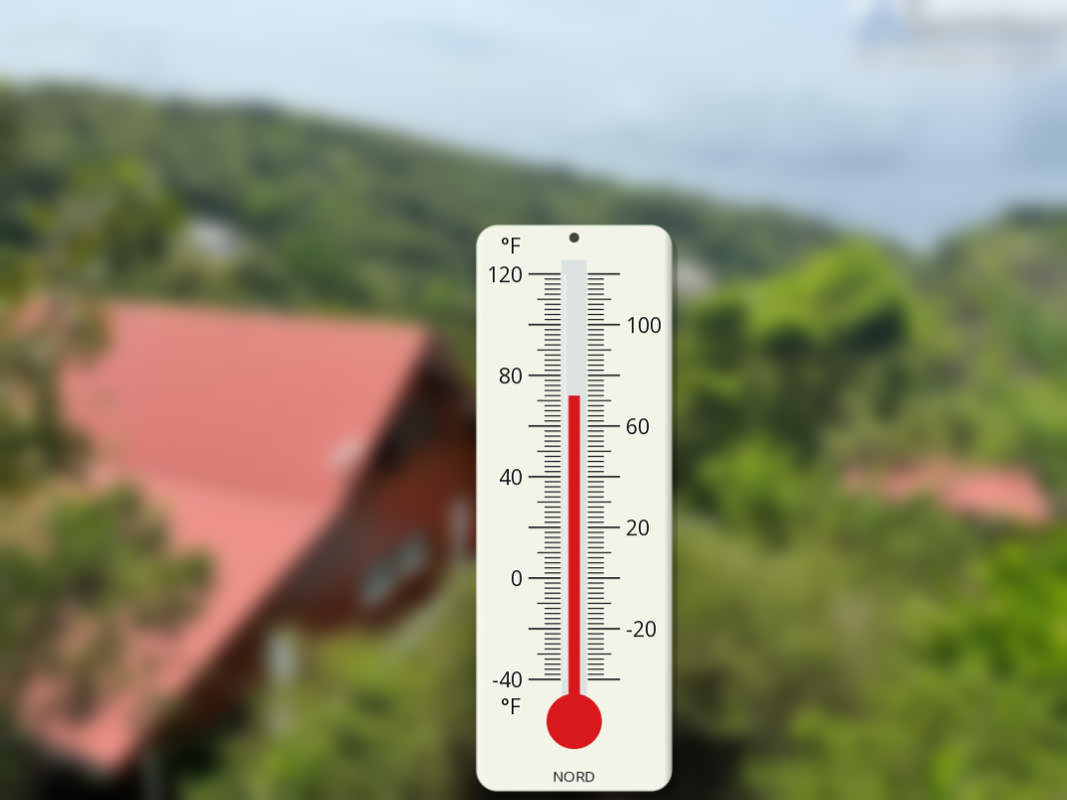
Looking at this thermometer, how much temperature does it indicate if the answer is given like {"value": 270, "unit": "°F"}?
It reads {"value": 72, "unit": "°F"}
